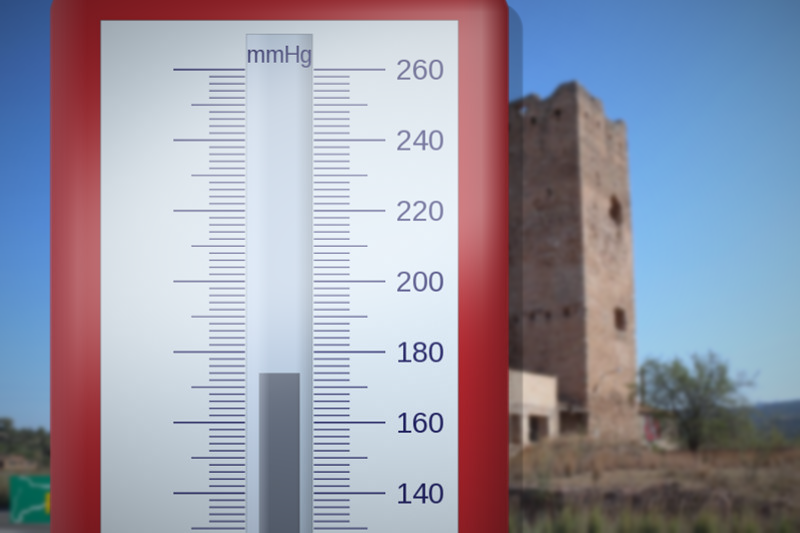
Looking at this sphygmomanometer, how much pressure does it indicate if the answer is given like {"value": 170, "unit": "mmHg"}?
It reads {"value": 174, "unit": "mmHg"}
